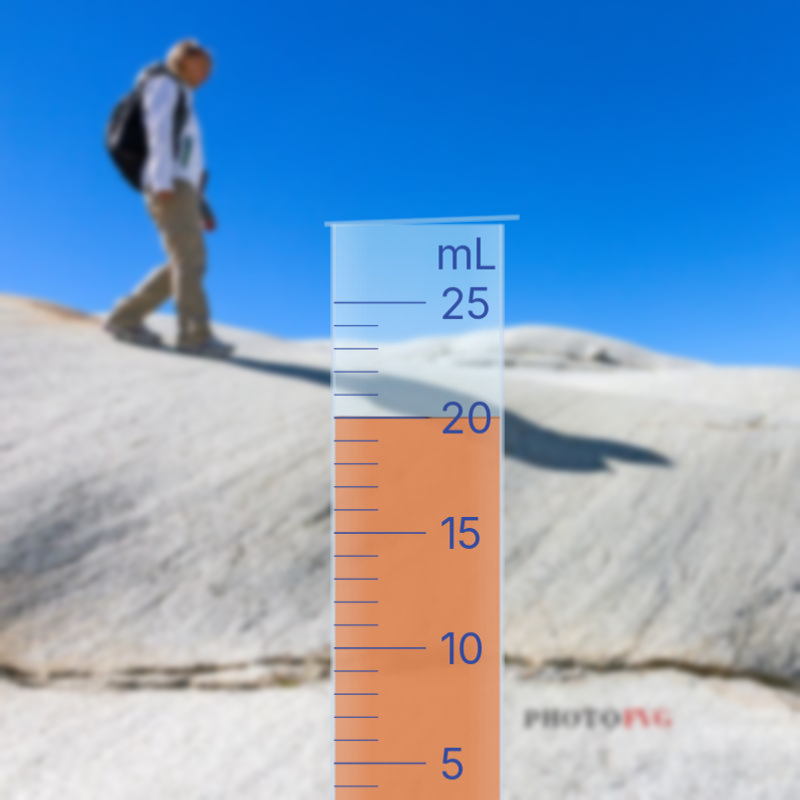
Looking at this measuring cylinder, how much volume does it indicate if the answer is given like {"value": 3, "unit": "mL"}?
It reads {"value": 20, "unit": "mL"}
